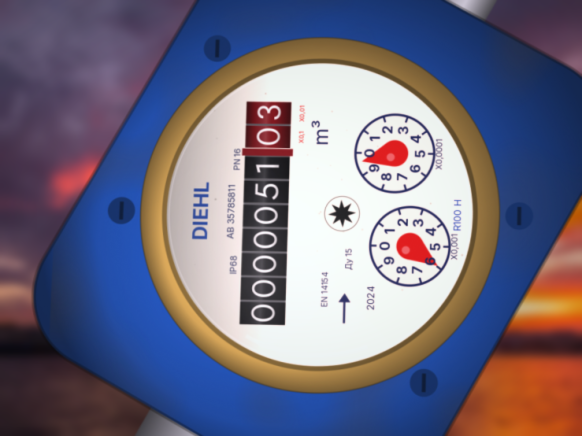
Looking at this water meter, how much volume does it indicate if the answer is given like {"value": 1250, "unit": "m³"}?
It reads {"value": 51.0359, "unit": "m³"}
